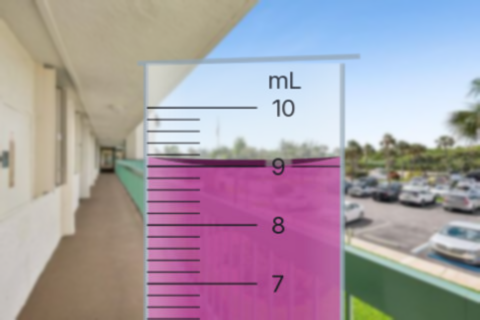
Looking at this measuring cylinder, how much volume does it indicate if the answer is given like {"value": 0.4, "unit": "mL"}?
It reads {"value": 9, "unit": "mL"}
